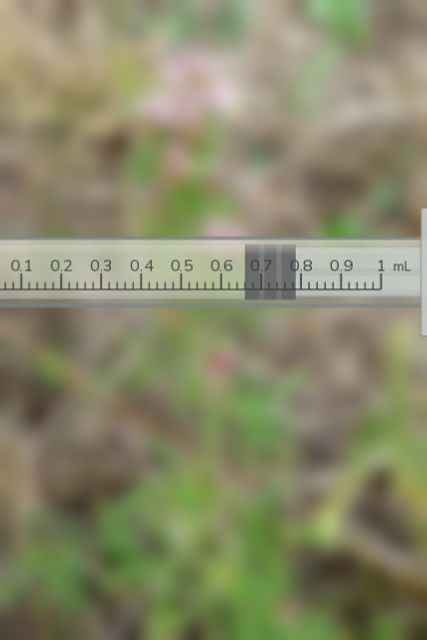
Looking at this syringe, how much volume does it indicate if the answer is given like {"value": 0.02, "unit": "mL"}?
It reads {"value": 0.66, "unit": "mL"}
